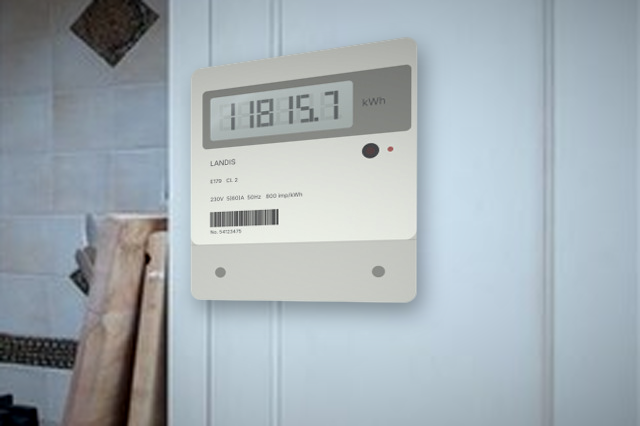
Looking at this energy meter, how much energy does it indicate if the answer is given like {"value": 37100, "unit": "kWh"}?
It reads {"value": 11815.7, "unit": "kWh"}
